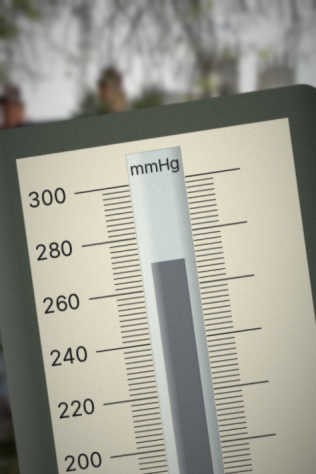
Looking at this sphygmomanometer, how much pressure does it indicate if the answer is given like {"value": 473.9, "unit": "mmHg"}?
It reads {"value": 270, "unit": "mmHg"}
